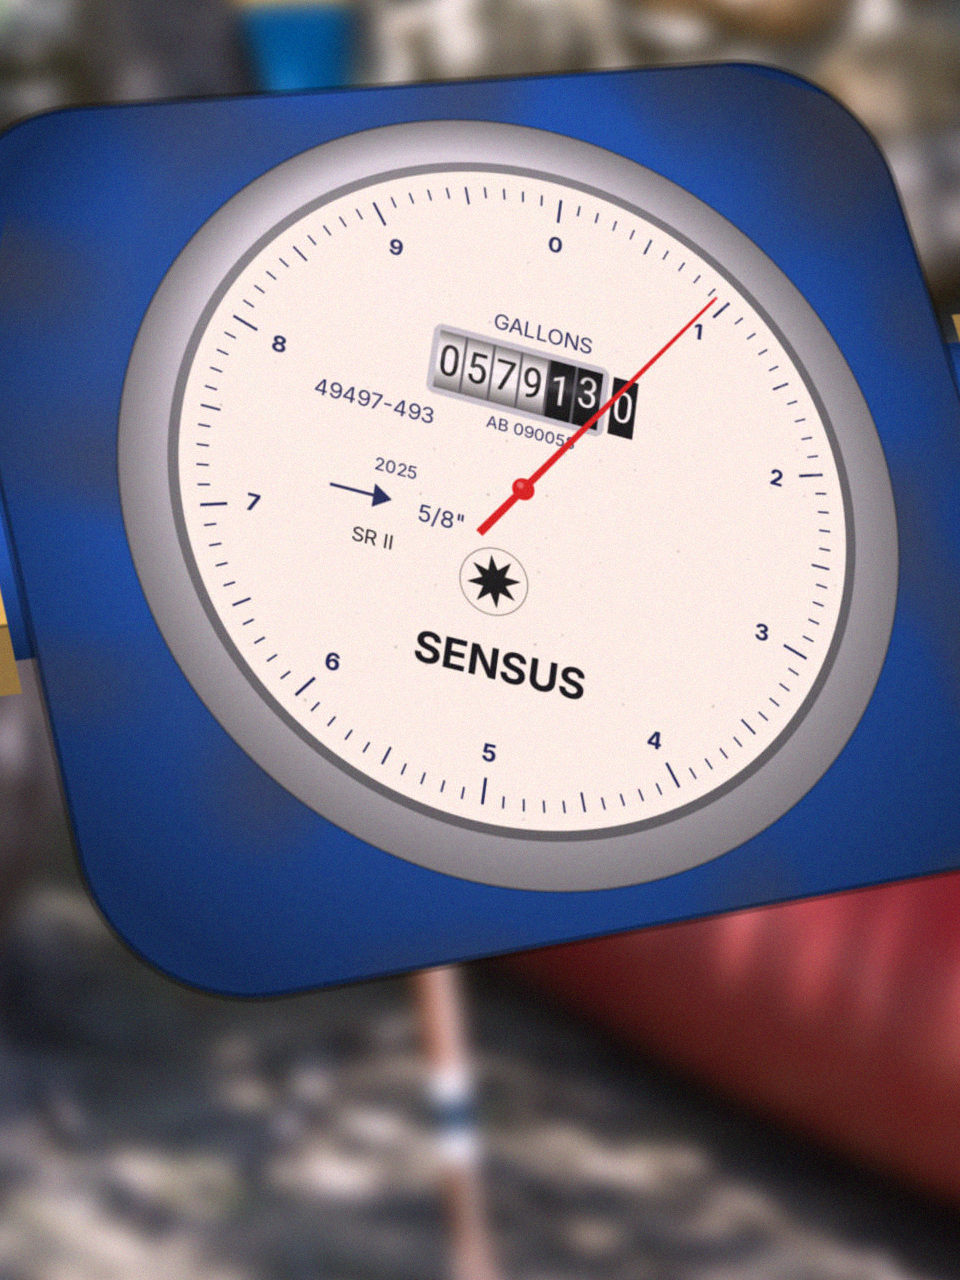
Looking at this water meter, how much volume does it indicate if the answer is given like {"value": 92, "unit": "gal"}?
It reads {"value": 579130.9, "unit": "gal"}
